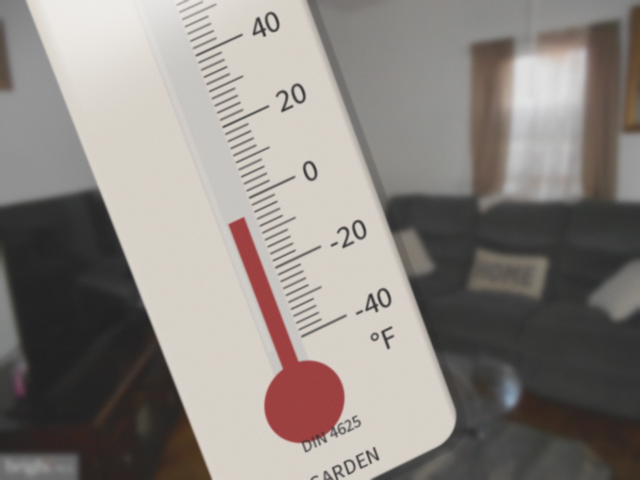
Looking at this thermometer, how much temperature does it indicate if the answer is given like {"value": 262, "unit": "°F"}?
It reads {"value": -4, "unit": "°F"}
